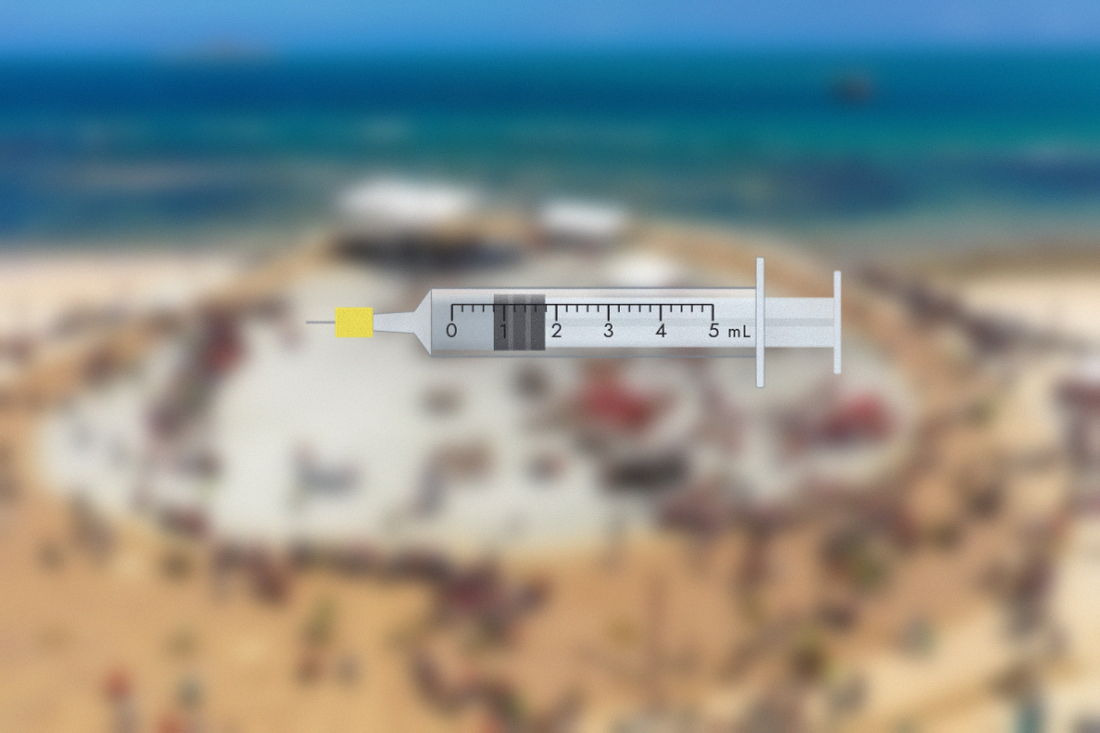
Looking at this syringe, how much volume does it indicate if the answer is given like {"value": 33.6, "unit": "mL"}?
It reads {"value": 0.8, "unit": "mL"}
